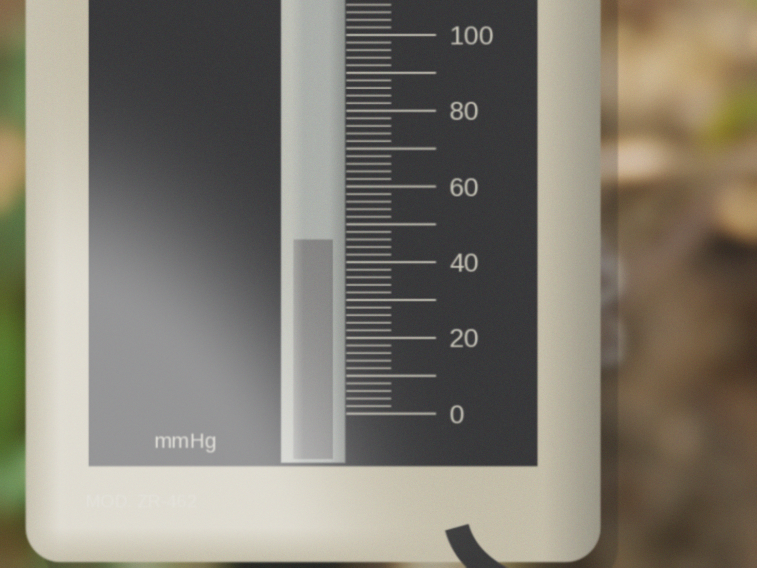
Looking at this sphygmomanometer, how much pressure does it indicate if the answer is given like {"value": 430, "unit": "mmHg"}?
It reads {"value": 46, "unit": "mmHg"}
